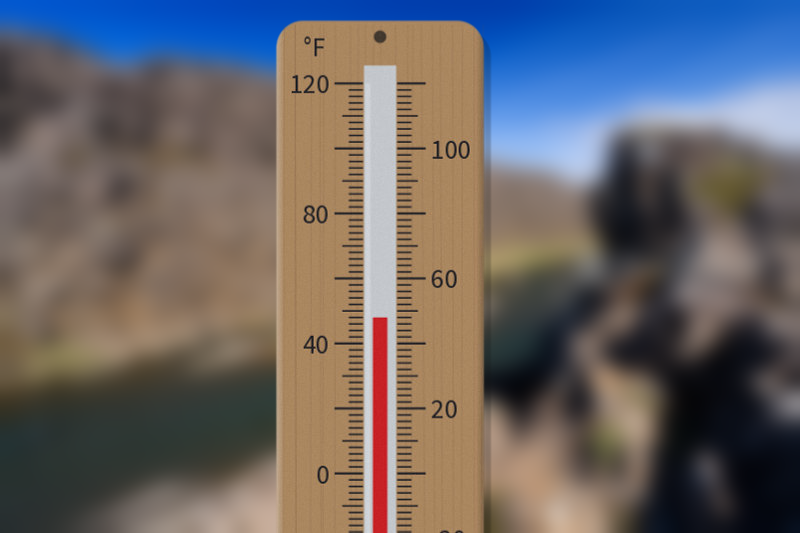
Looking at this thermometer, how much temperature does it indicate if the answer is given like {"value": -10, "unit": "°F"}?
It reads {"value": 48, "unit": "°F"}
